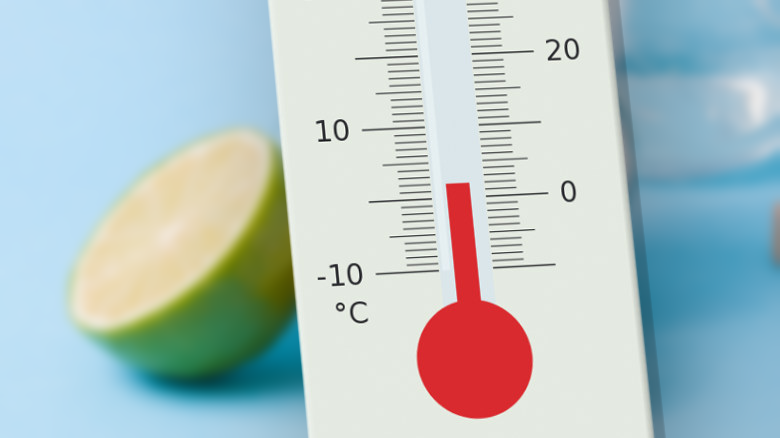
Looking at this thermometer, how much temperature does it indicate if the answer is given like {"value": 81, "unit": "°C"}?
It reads {"value": 2, "unit": "°C"}
